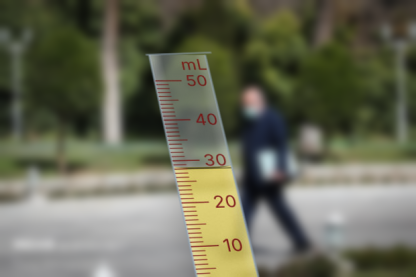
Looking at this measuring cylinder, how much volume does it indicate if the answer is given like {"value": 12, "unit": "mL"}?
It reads {"value": 28, "unit": "mL"}
